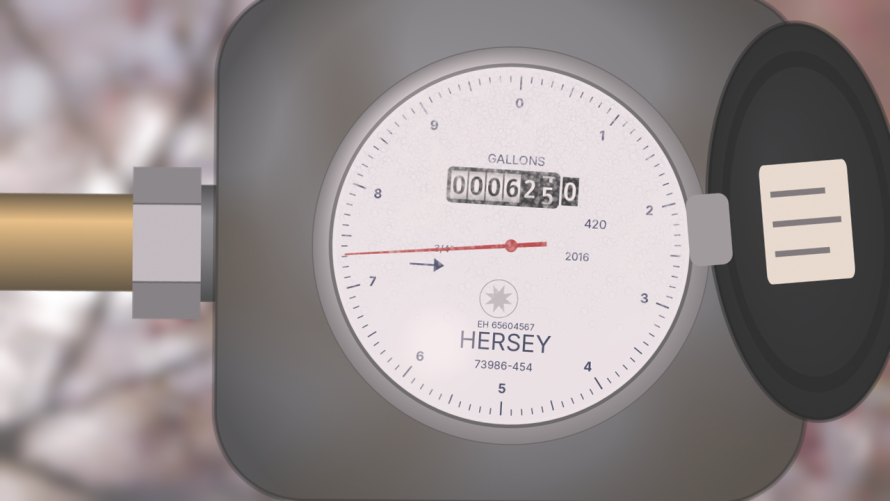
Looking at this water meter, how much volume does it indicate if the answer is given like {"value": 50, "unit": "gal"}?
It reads {"value": 6247.3, "unit": "gal"}
